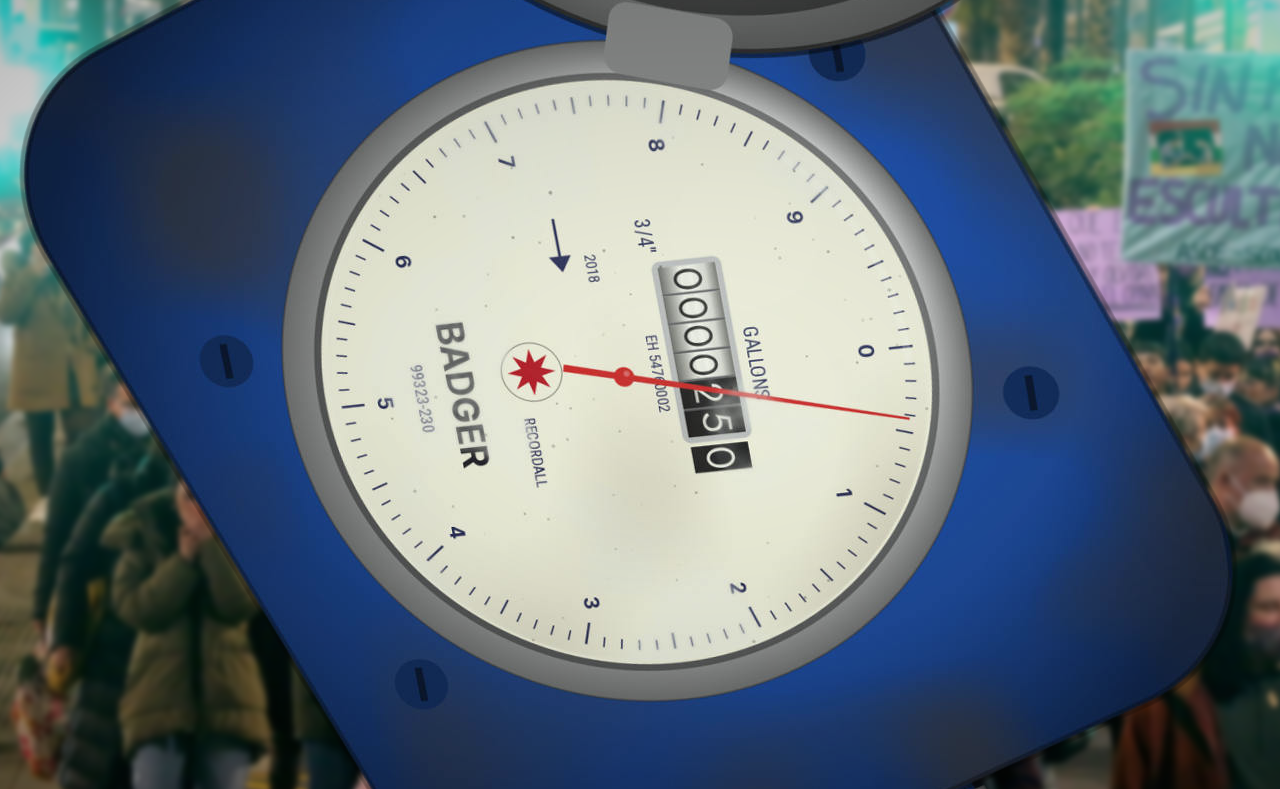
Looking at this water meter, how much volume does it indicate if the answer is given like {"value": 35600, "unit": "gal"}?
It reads {"value": 250.4, "unit": "gal"}
